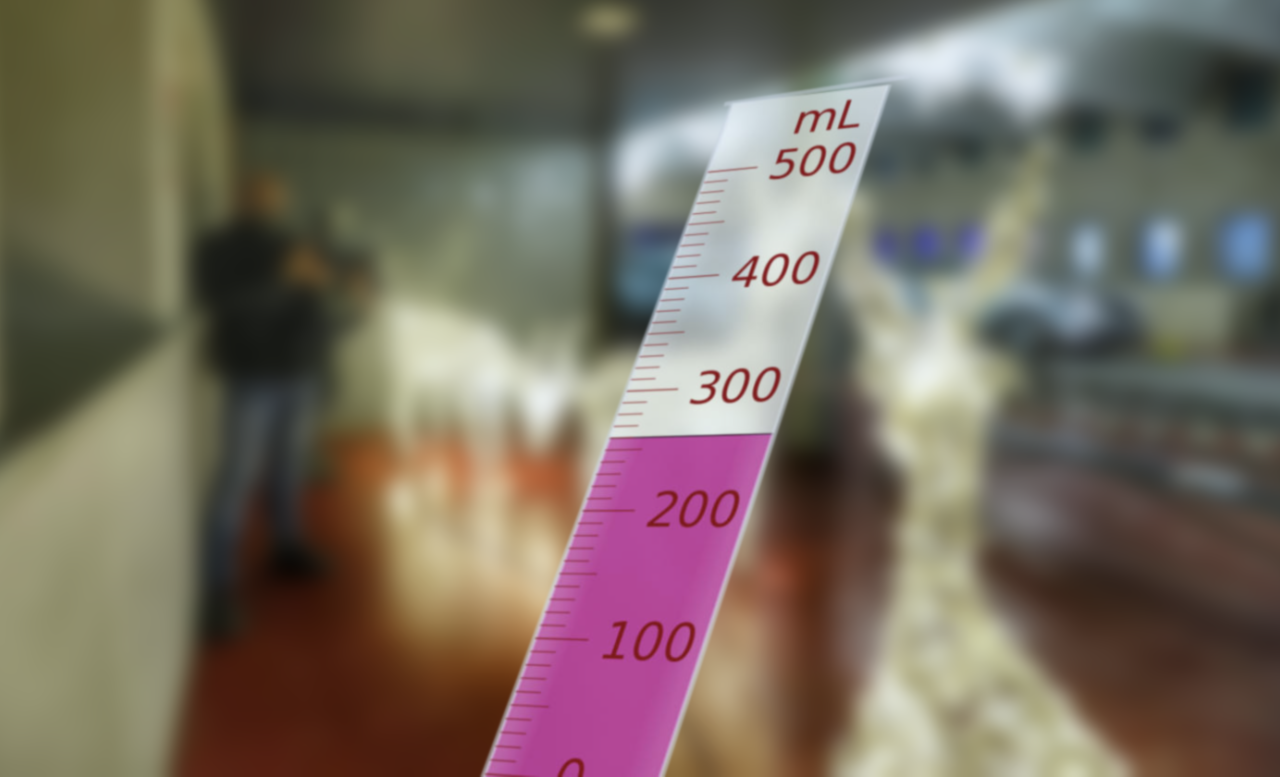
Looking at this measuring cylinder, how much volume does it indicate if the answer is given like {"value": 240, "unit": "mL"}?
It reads {"value": 260, "unit": "mL"}
